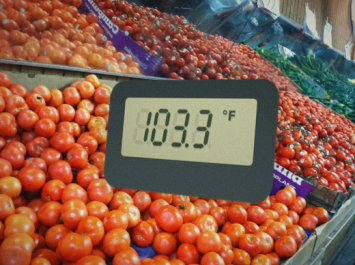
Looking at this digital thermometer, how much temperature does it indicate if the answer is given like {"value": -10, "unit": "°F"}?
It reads {"value": 103.3, "unit": "°F"}
